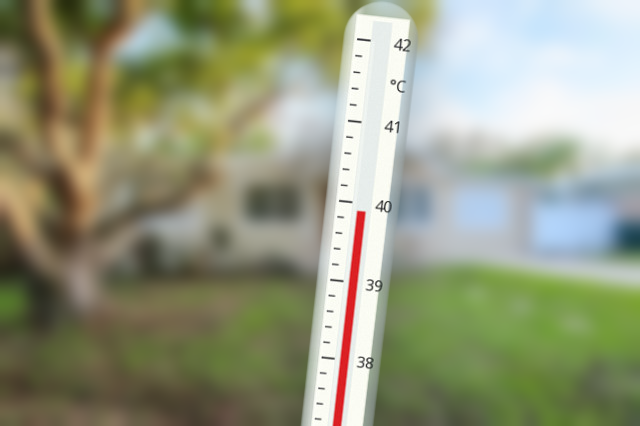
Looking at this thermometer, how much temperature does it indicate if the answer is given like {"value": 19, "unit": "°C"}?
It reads {"value": 39.9, "unit": "°C"}
